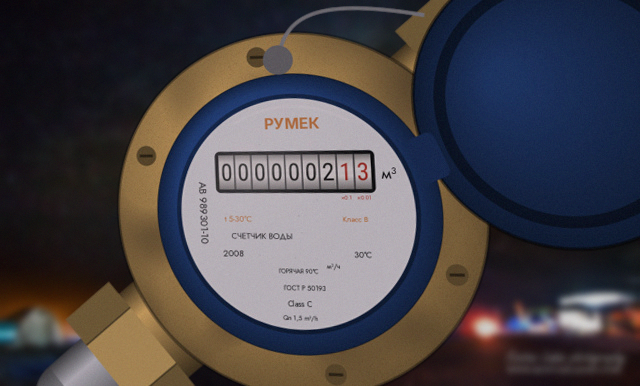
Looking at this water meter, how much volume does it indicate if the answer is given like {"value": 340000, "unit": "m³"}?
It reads {"value": 2.13, "unit": "m³"}
